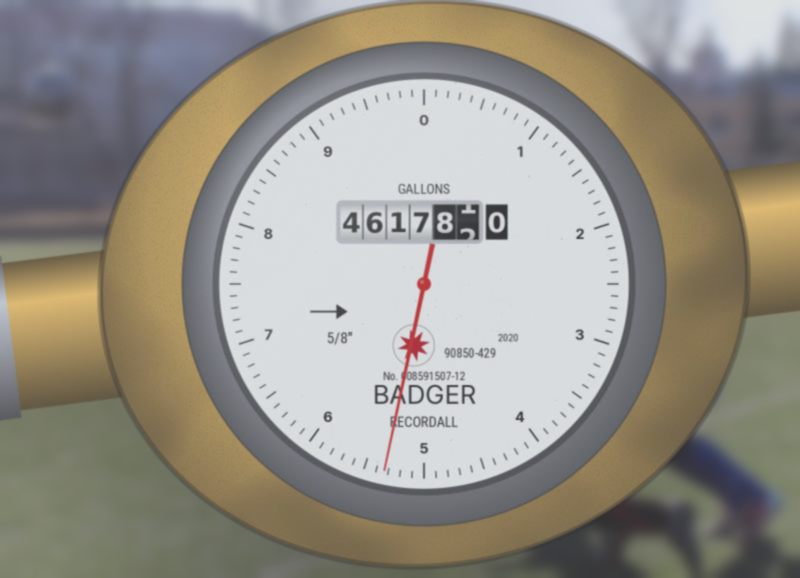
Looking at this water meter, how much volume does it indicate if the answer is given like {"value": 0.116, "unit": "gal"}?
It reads {"value": 4617815.3, "unit": "gal"}
